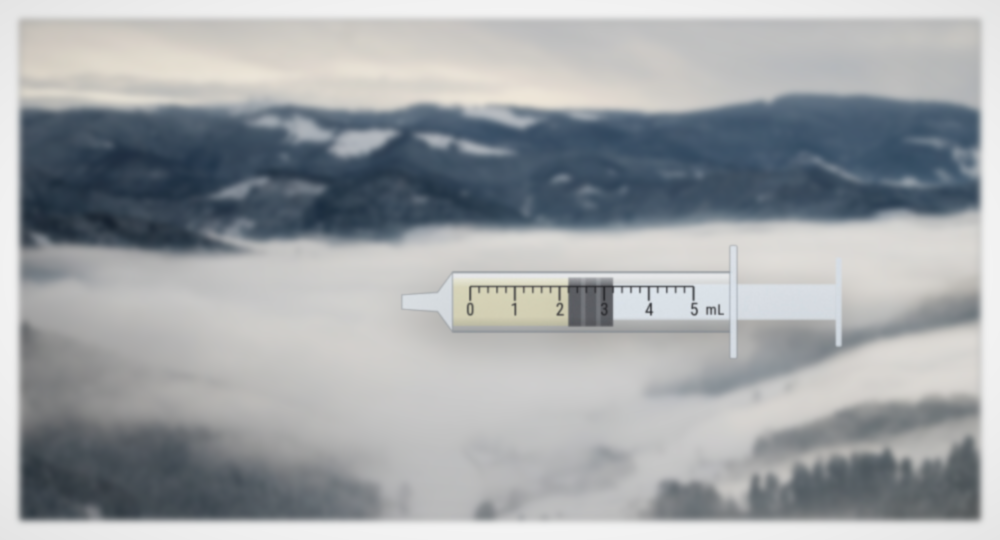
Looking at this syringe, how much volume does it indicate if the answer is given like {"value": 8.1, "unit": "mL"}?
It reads {"value": 2.2, "unit": "mL"}
